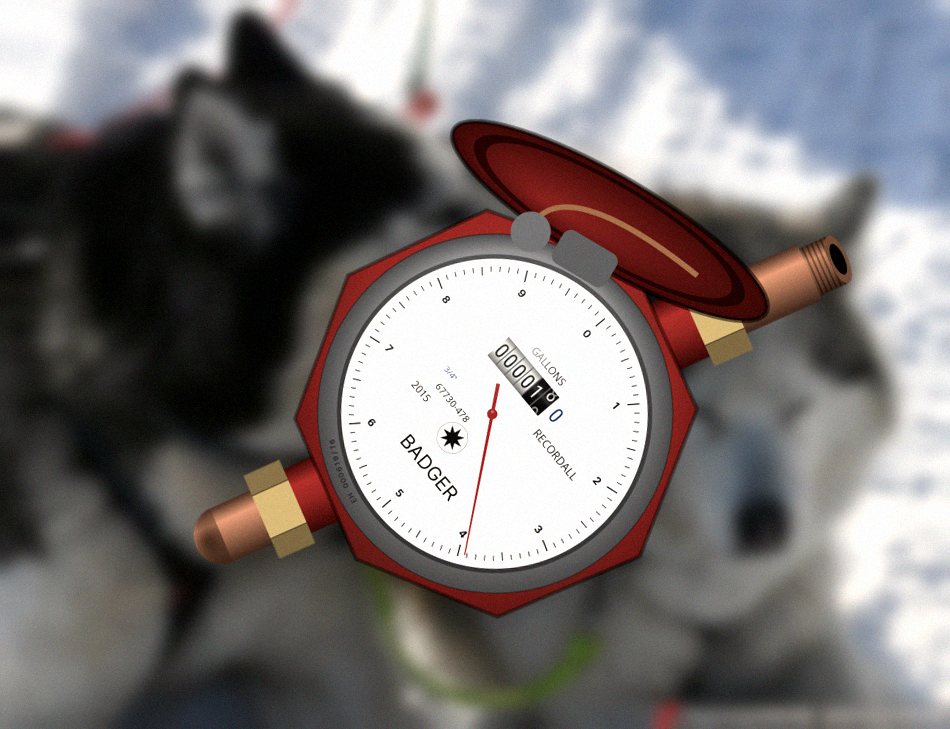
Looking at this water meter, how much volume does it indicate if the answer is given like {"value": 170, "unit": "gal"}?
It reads {"value": 183.9, "unit": "gal"}
